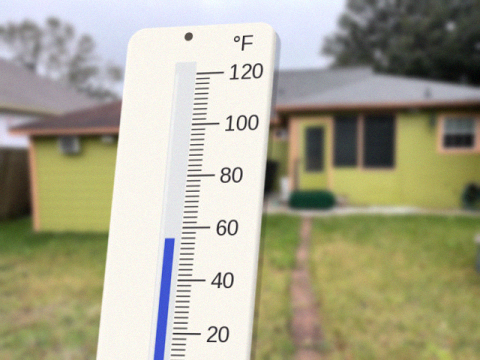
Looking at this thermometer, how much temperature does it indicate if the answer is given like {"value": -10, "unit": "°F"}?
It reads {"value": 56, "unit": "°F"}
